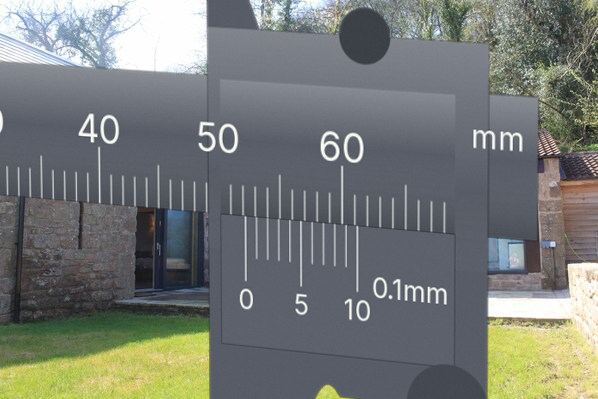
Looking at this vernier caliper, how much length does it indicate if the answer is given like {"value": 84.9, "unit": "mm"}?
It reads {"value": 52.2, "unit": "mm"}
